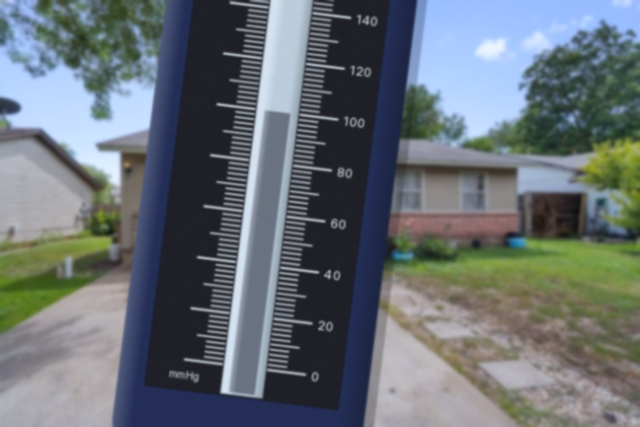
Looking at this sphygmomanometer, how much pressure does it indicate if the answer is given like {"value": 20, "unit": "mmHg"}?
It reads {"value": 100, "unit": "mmHg"}
